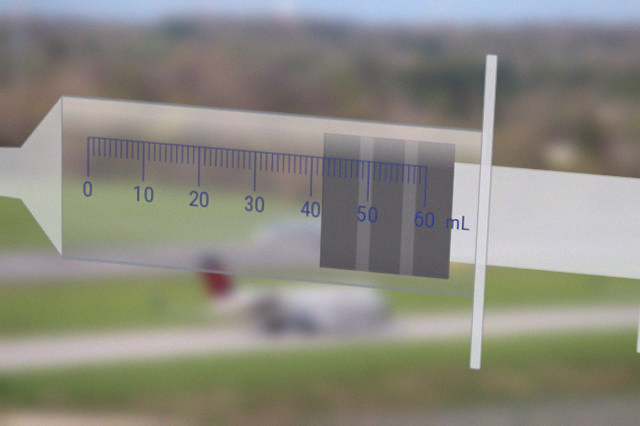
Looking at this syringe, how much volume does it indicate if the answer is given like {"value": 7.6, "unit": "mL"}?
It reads {"value": 42, "unit": "mL"}
